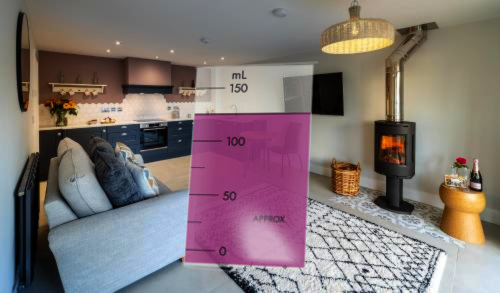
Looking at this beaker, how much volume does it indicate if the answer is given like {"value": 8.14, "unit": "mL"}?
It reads {"value": 125, "unit": "mL"}
